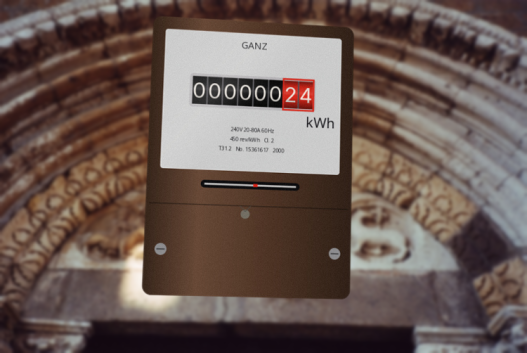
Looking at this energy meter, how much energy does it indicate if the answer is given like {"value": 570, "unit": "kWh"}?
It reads {"value": 0.24, "unit": "kWh"}
